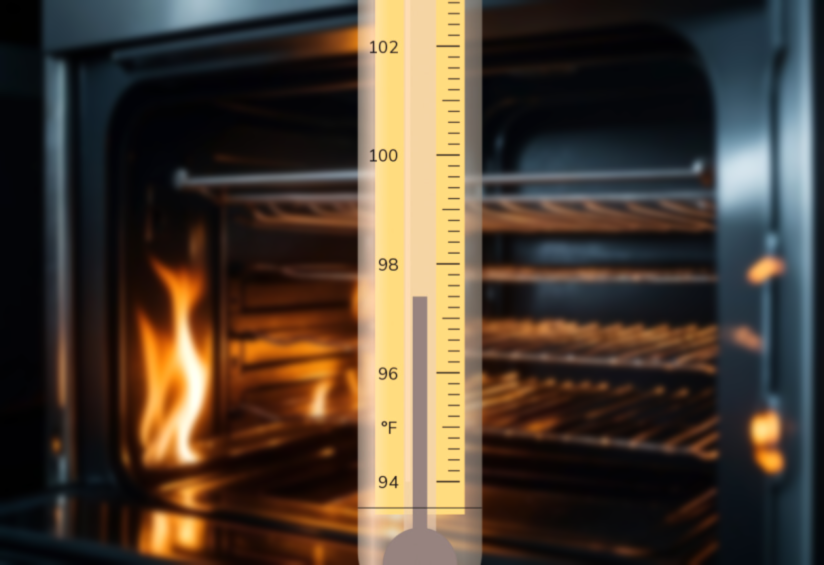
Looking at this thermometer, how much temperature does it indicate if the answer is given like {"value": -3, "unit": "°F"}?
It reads {"value": 97.4, "unit": "°F"}
